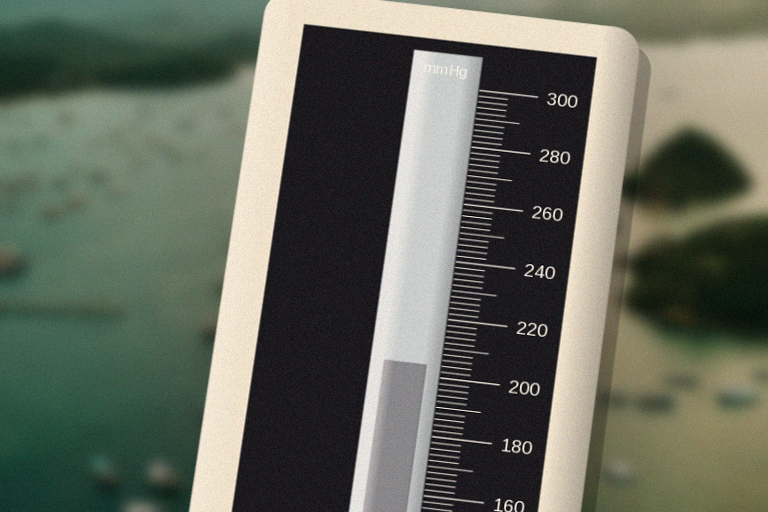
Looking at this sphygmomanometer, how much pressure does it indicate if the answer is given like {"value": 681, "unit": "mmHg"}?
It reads {"value": 204, "unit": "mmHg"}
